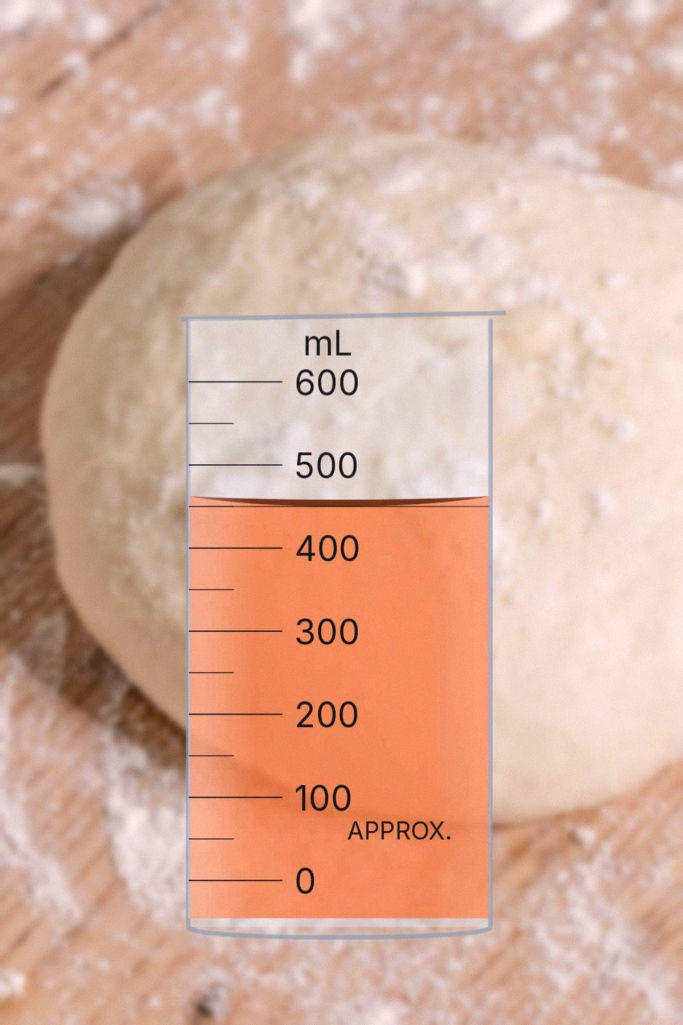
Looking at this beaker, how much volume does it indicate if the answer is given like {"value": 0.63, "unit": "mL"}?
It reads {"value": 450, "unit": "mL"}
